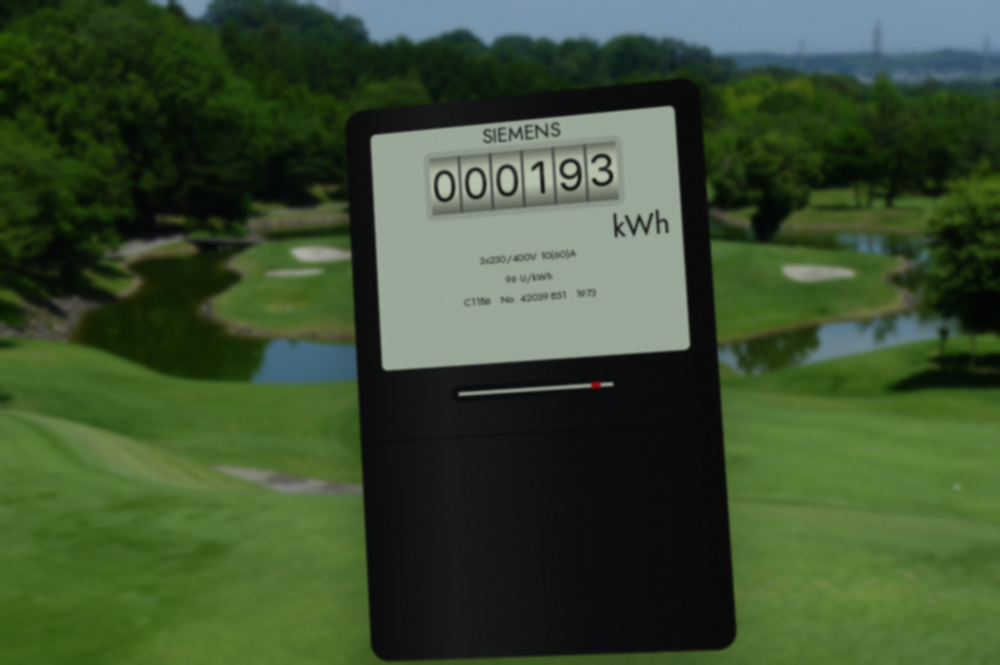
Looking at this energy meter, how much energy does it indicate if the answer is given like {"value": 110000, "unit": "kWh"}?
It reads {"value": 193, "unit": "kWh"}
